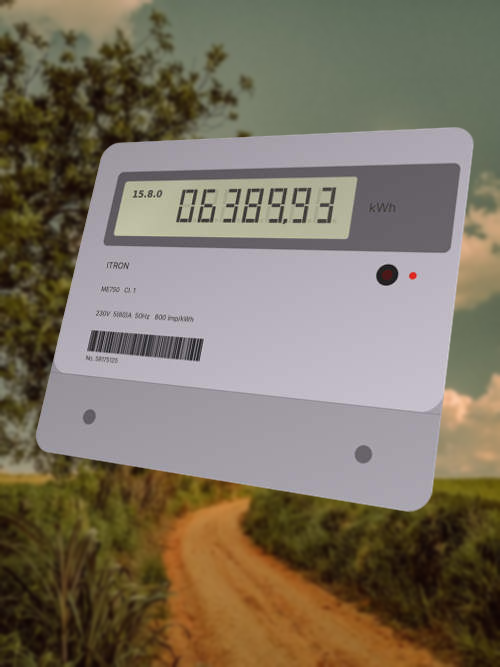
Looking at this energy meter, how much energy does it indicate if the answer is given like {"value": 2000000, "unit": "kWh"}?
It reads {"value": 6389.93, "unit": "kWh"}
